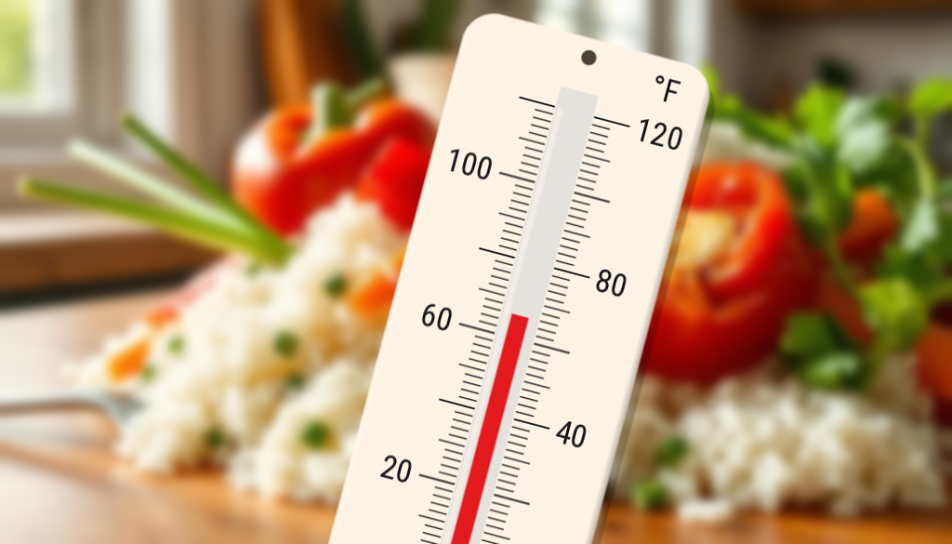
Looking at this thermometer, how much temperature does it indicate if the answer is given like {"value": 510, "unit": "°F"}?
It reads {"value": 66, "unit": "°F"}
